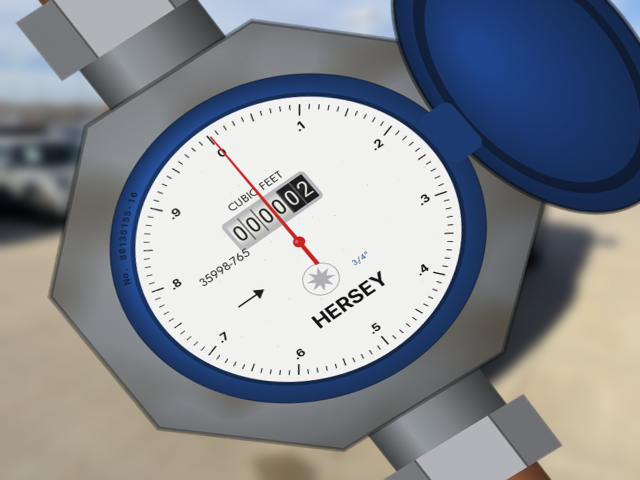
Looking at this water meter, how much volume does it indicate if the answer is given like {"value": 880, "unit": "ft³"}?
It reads {"value": 2.00, "unit": "ft³"}
